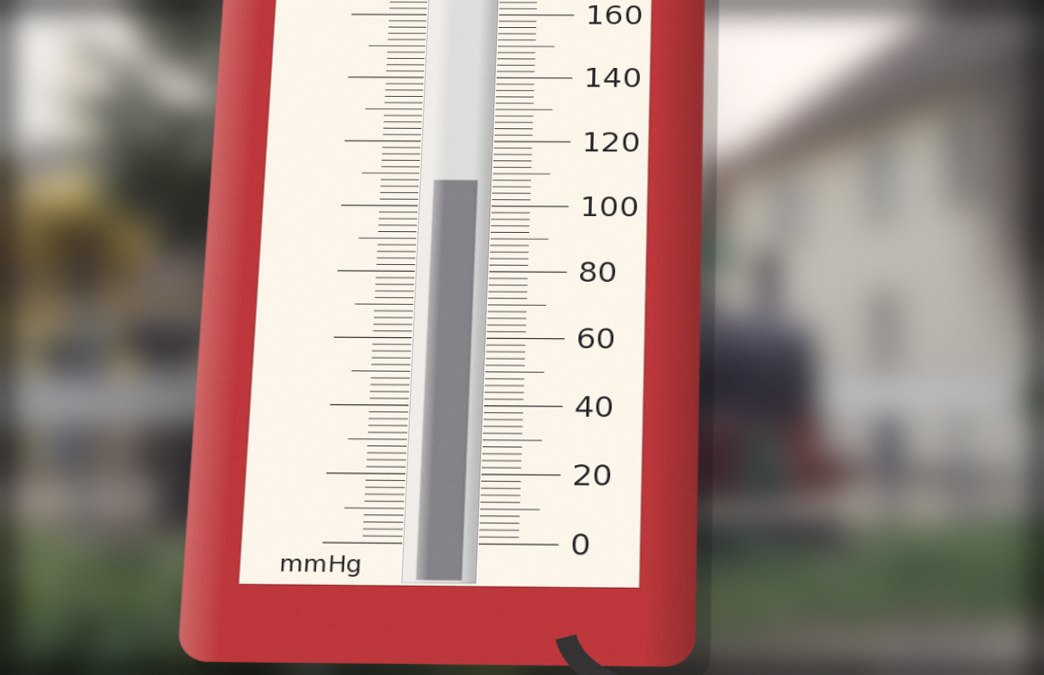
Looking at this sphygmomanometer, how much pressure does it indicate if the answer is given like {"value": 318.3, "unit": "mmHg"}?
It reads {"value": 108, "unit": "mmHg"}
